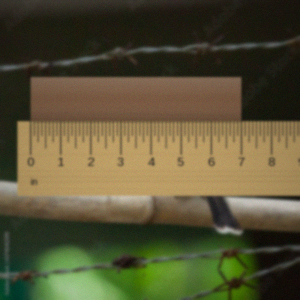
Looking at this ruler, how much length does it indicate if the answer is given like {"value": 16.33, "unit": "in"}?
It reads {"value": 7, "unit": "in"}
